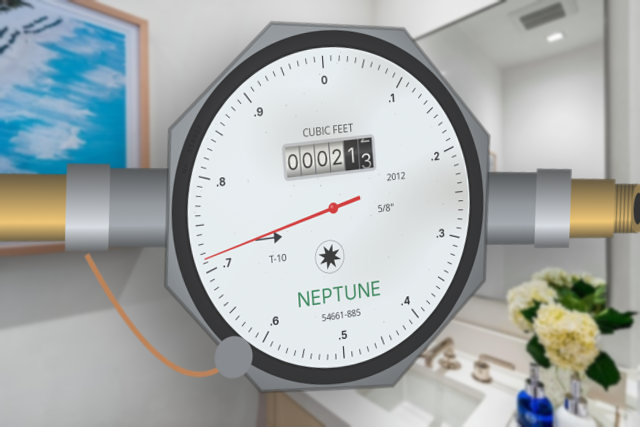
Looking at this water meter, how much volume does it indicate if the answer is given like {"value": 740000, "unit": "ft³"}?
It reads {"value": 212.71, "unit": "ft³"}
